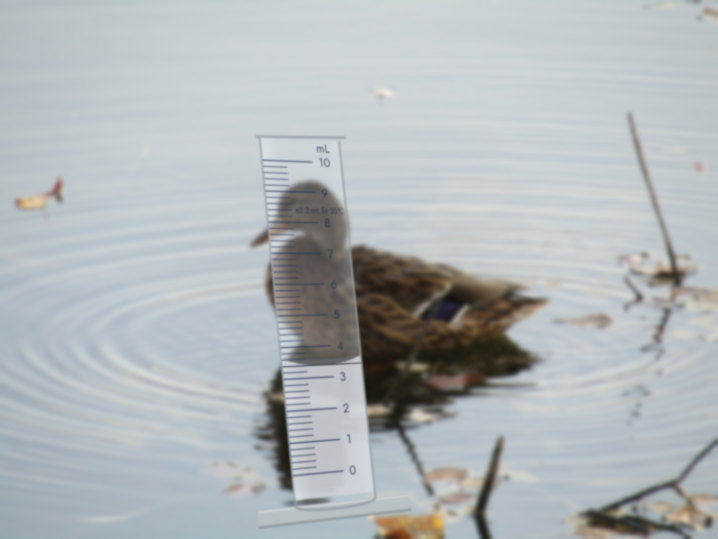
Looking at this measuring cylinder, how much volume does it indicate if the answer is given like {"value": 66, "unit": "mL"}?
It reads {"value": 3.4, "unit": "mL"}
